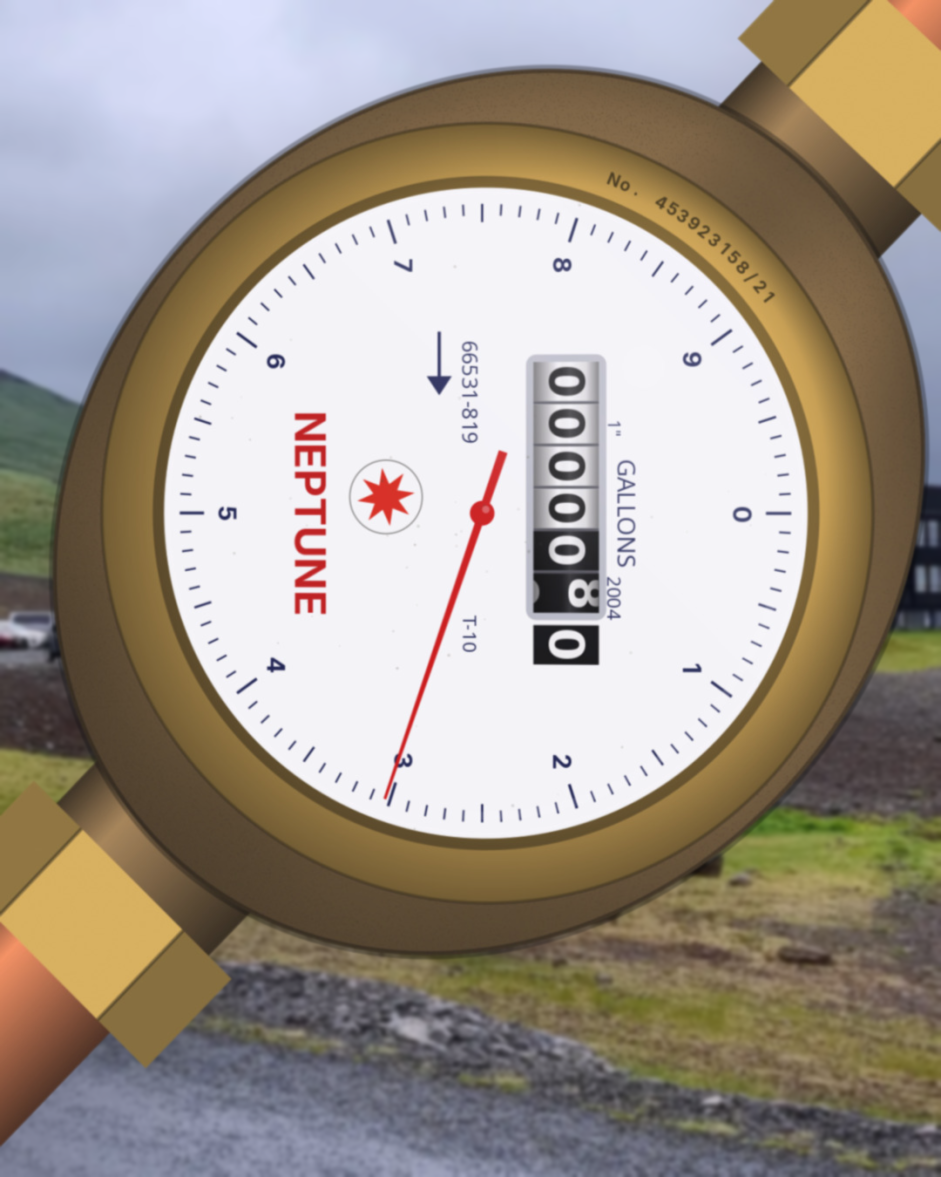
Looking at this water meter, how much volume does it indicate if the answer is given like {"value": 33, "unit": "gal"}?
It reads {"value": 83.0, "unit": "gal"}
